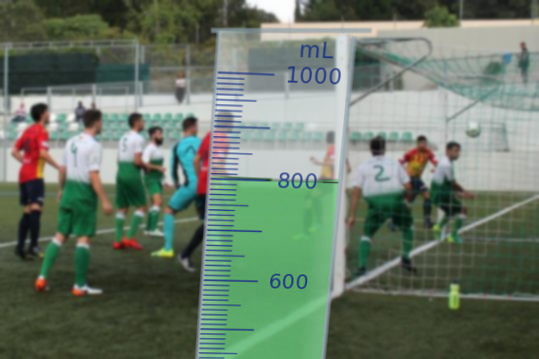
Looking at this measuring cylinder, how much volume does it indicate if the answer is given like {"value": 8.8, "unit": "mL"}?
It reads {"value": 800, "unit": "mL"}
